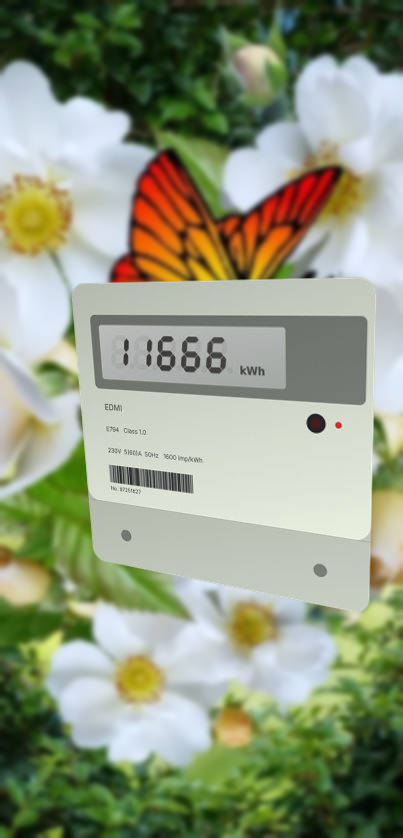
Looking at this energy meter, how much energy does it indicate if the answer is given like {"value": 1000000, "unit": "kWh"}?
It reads {"value": 11666, "unit": "kWh"}
